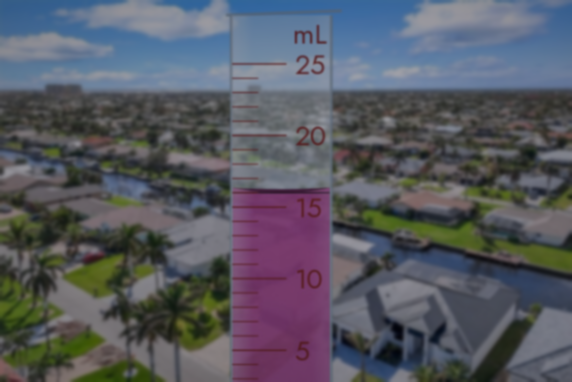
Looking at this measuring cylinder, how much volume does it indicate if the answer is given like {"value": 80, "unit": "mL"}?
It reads {"value": 16, "unit": "mL"}
